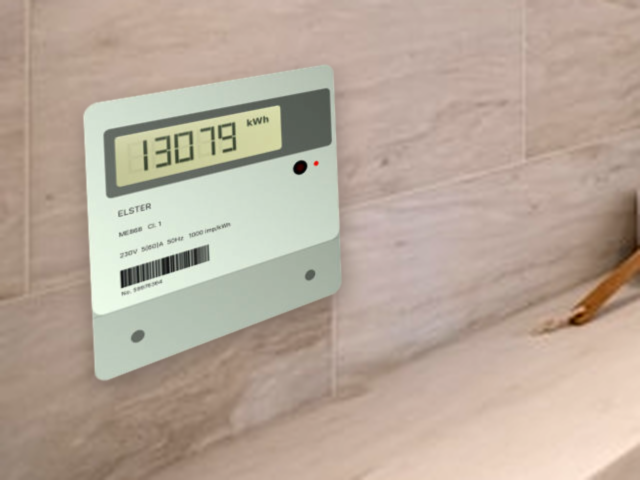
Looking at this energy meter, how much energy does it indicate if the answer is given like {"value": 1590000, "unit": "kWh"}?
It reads {"value": 13079, "unit": "kWh"}
